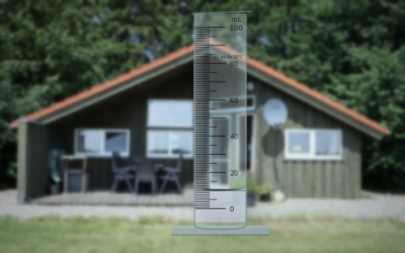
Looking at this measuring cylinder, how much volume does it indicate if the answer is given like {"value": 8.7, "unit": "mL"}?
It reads {"value": 10, "unit": "mL"}
